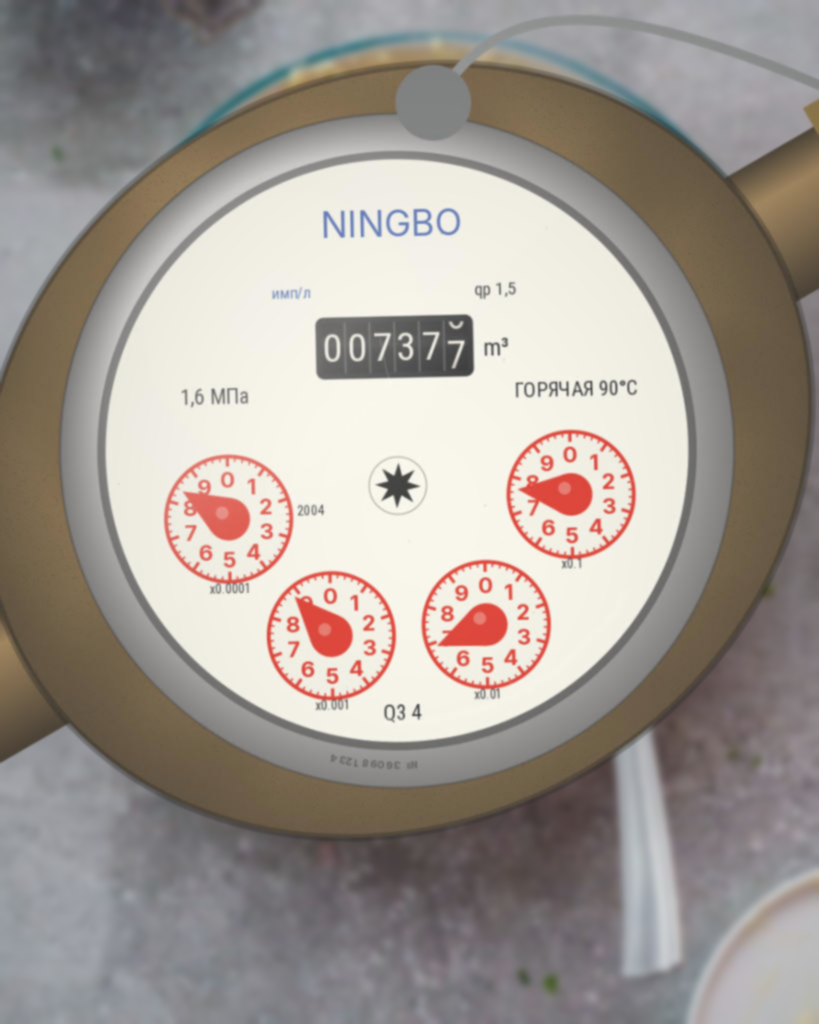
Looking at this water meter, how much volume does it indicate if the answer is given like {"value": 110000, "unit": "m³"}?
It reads {"value": 7376.7688, "unit": "m³"}
